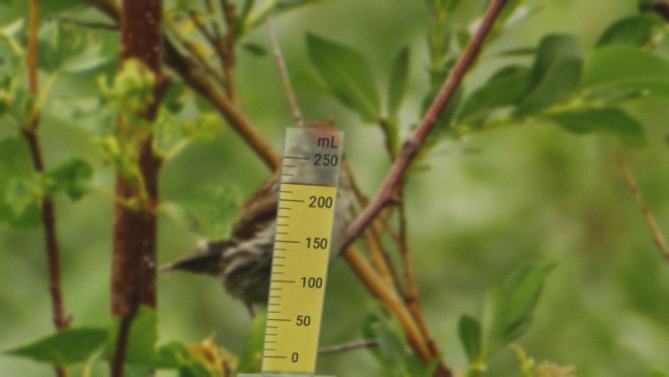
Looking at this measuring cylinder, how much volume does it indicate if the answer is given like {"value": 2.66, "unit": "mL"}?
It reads {"value": 220, "unit": "mL"}
